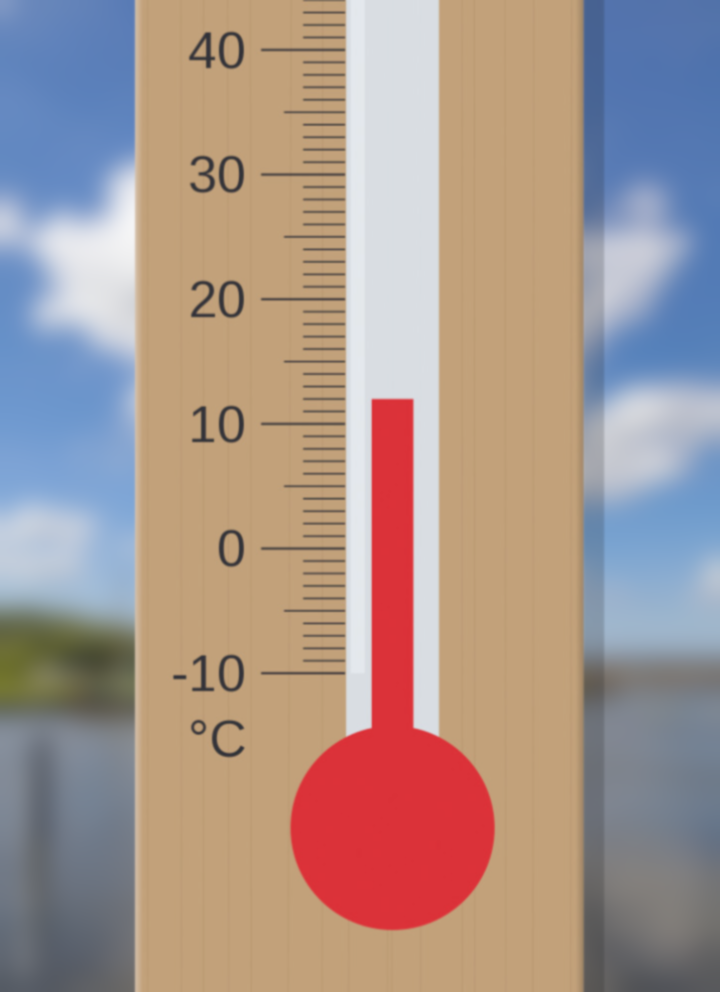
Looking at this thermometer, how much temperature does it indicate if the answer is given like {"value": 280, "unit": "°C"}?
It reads {"value": 12, "unit": "°C"}
